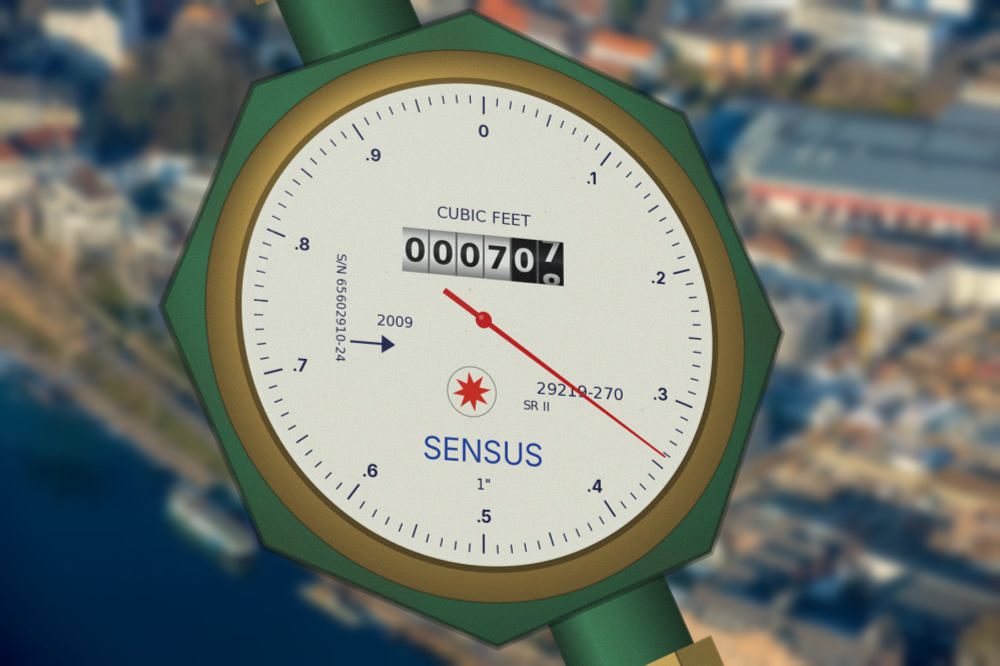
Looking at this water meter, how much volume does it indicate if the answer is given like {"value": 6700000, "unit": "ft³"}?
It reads {"value": 707.34, "unit": "ft³"}
